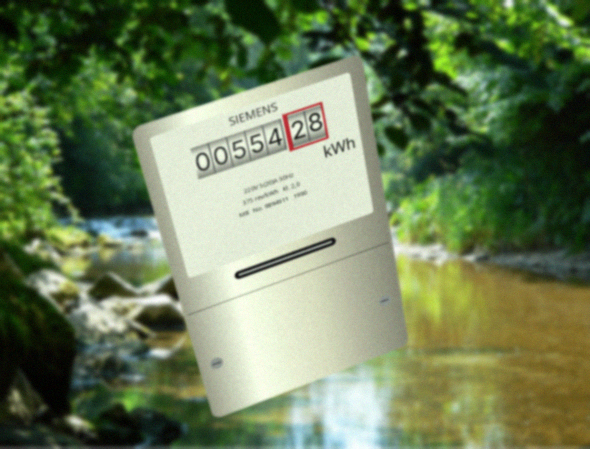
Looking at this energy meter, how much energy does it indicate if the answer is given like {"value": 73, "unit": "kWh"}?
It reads {"value": 554.28, "unit": "kWh"}
